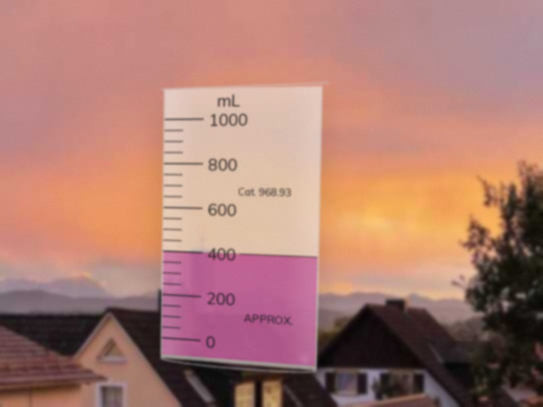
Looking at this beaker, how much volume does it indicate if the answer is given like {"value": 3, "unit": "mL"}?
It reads {"value": 400, "unit": "mL"}
